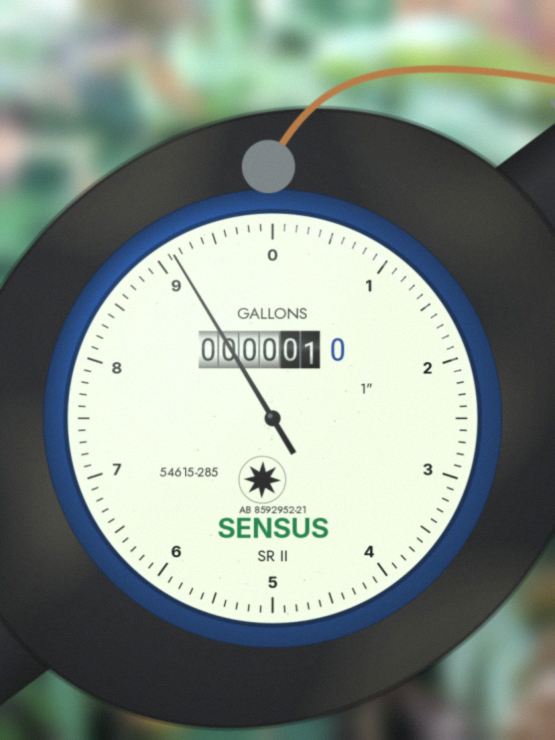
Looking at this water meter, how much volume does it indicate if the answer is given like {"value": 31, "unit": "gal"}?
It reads {"value": 9.1, "unit": "gal"}
